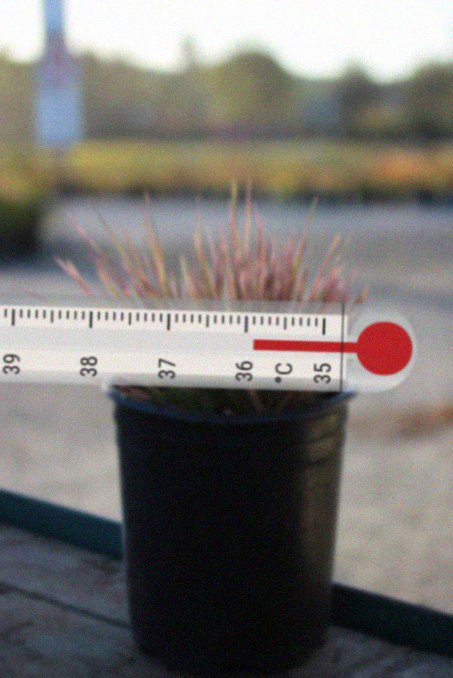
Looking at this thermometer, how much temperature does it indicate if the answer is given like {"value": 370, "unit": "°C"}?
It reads {"value": 35.9, "unit": "°C"}
